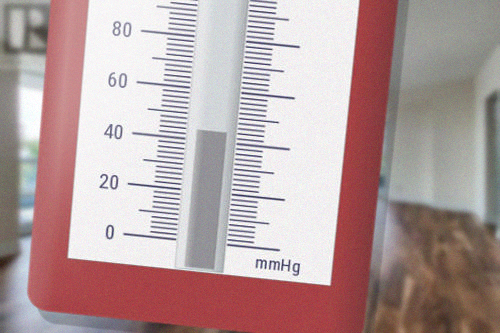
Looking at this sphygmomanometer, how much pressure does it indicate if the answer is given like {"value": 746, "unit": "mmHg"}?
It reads {"value": 44, "unit": "mmHg"}
